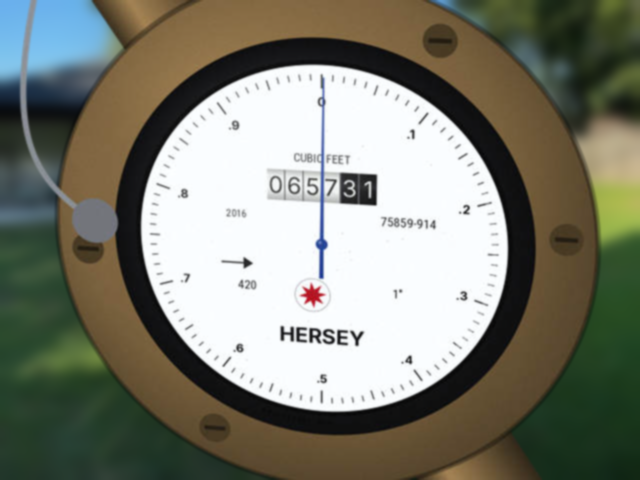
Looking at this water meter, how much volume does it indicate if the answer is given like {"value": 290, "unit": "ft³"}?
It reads {"value": 65731.00, "unit": "ft³"}
